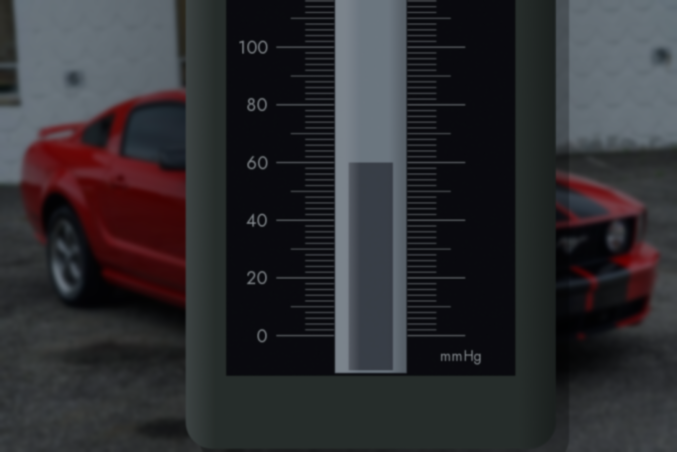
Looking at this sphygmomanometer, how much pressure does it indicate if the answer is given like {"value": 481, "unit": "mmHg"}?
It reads {"value": 60, "unit": "mmHg"}
